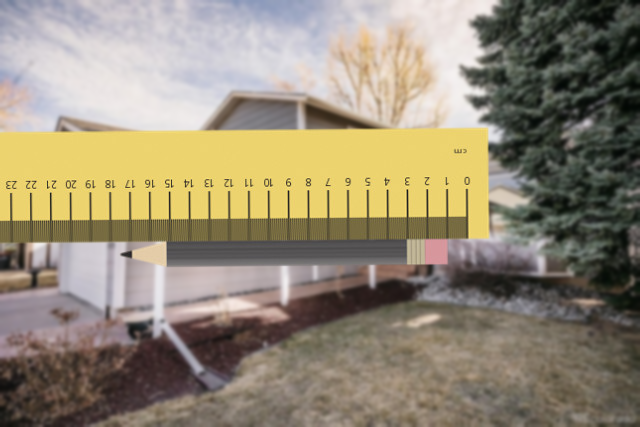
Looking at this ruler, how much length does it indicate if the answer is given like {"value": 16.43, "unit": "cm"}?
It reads {"value": 16.5, "unit": "cm"}
